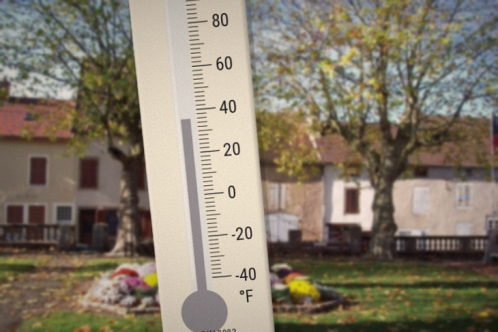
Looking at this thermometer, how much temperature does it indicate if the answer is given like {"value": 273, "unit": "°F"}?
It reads {"value": 36, "unit": "°F"}
